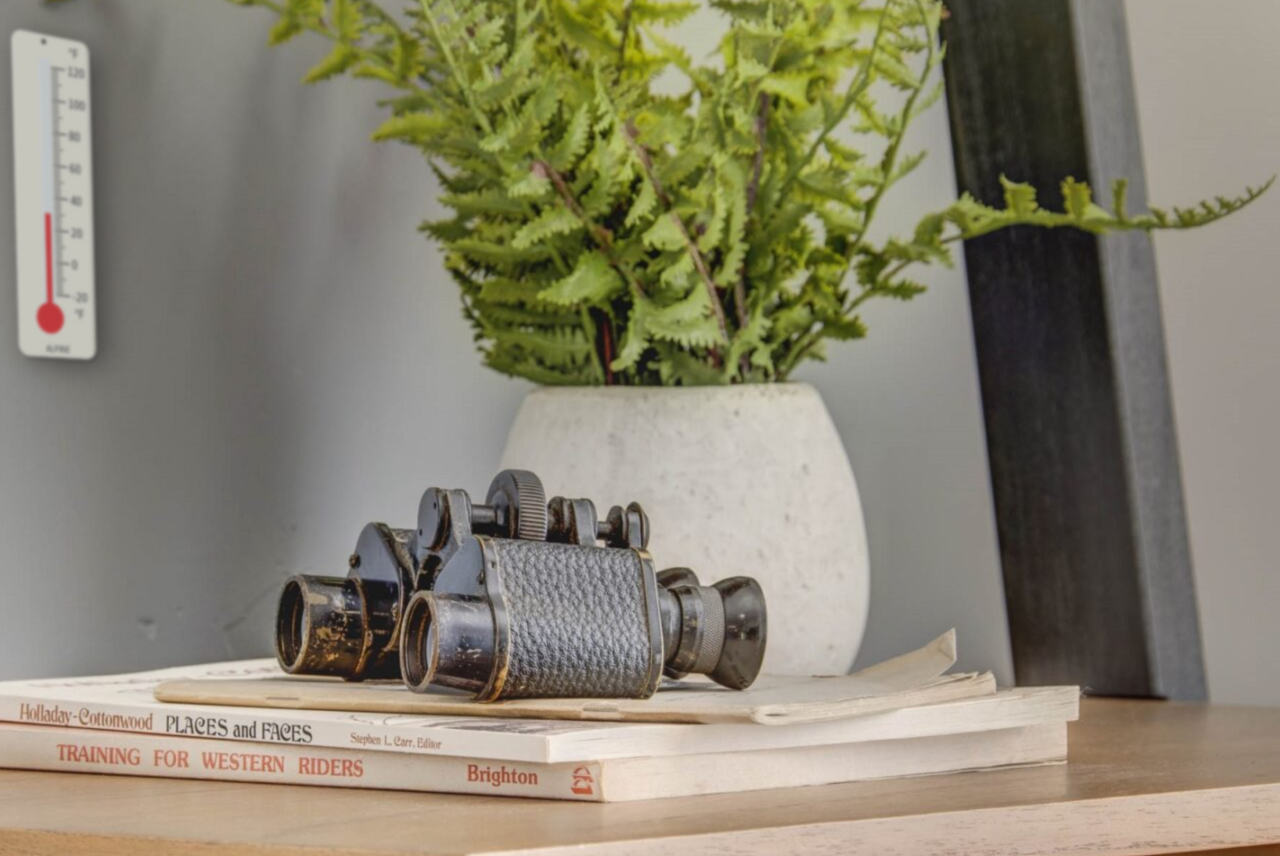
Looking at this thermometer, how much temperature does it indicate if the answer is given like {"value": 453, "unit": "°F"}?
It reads {"value": 30, "unit": "°F"}
